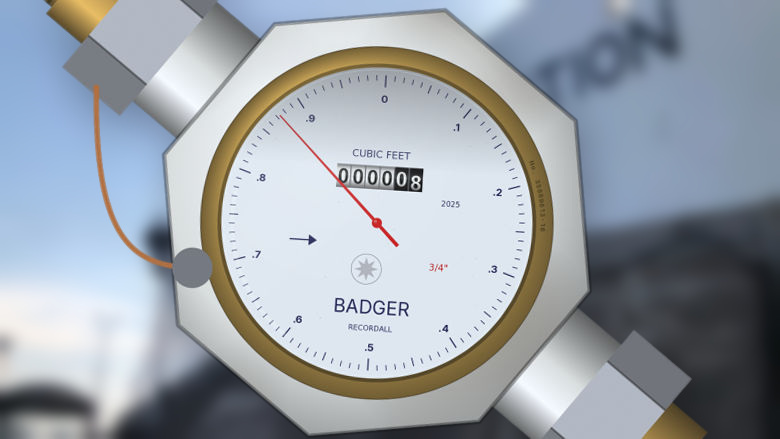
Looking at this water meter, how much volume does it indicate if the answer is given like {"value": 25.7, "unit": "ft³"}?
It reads {"value": 7.87, "unit": "ft³"}
